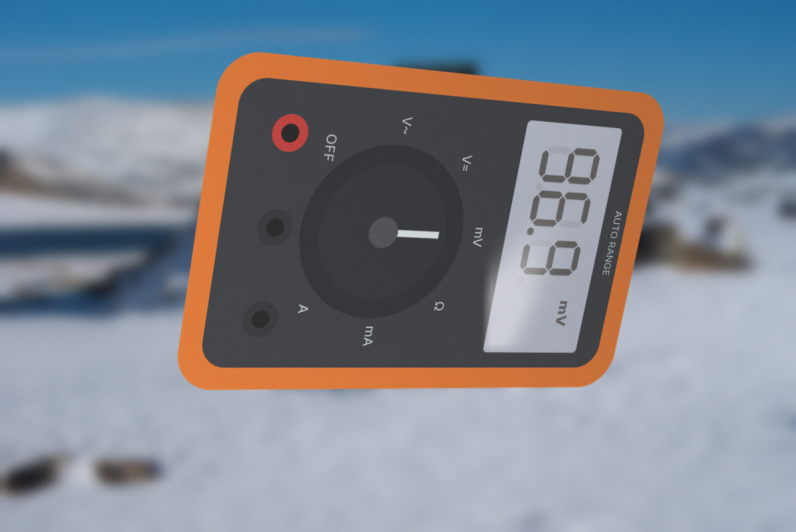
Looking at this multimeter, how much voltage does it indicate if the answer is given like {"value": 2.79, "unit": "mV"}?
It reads {"value": 96.9, "unit": "mV"}
